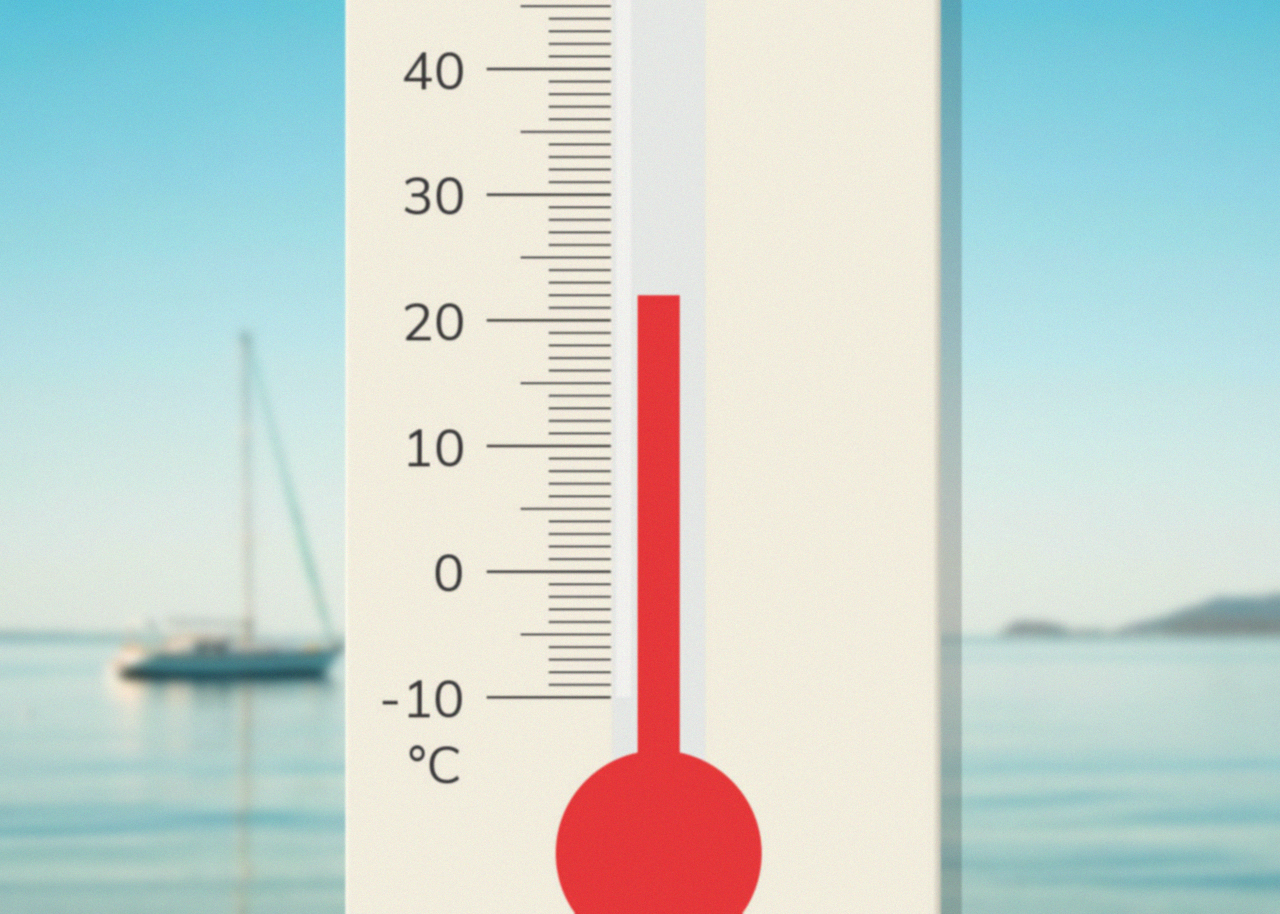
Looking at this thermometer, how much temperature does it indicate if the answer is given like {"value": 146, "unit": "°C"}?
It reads {"value": 22, "unit": "°C"}
